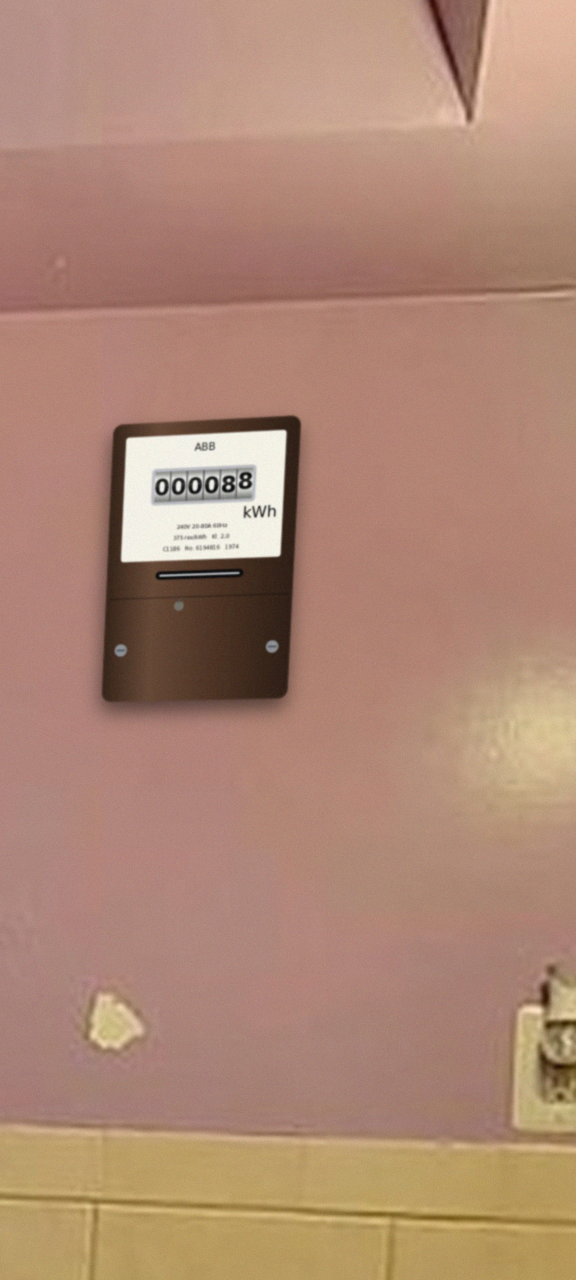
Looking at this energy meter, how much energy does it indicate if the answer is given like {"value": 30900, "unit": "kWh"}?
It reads {"value": 88, "unit": "kWh"}
